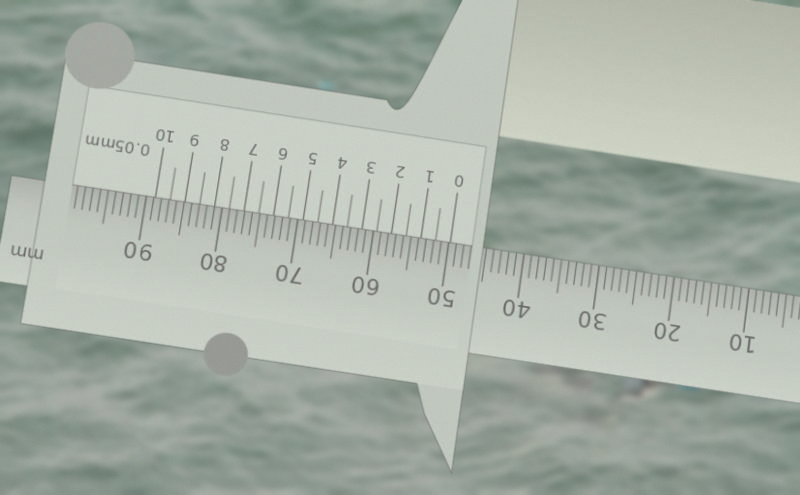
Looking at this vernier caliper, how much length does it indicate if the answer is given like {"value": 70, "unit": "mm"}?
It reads {"value": 49.8, "unit": "mm"}
